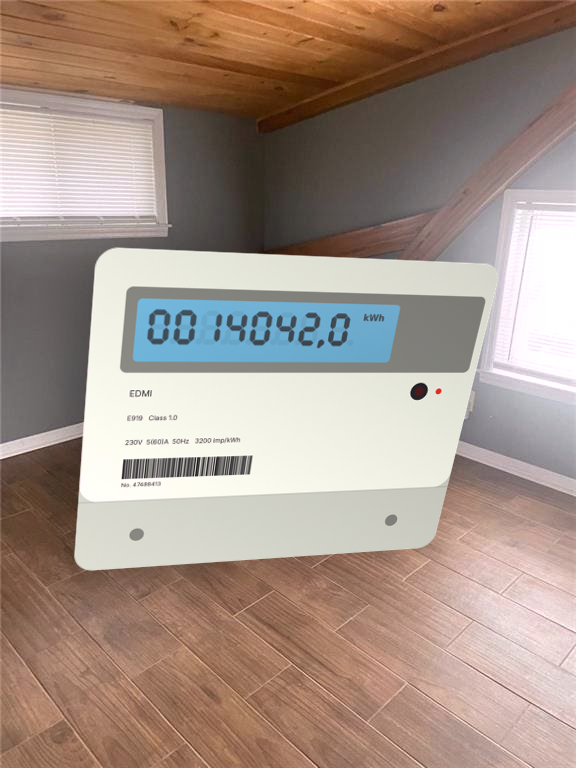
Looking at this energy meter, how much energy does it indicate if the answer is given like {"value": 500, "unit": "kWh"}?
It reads {"value": 14042.0, "unit": "kWh"}
